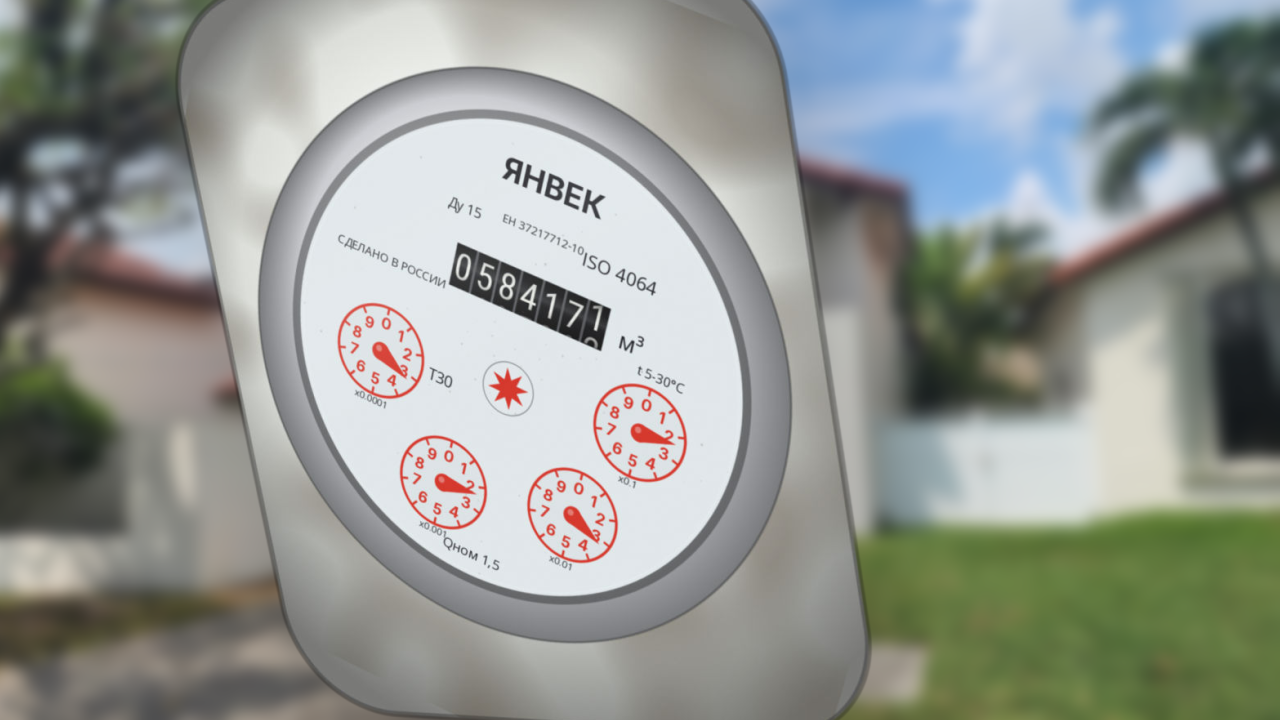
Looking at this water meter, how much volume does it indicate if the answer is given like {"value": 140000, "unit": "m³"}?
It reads {"value": 584171.2323, "unit": "m³"}
